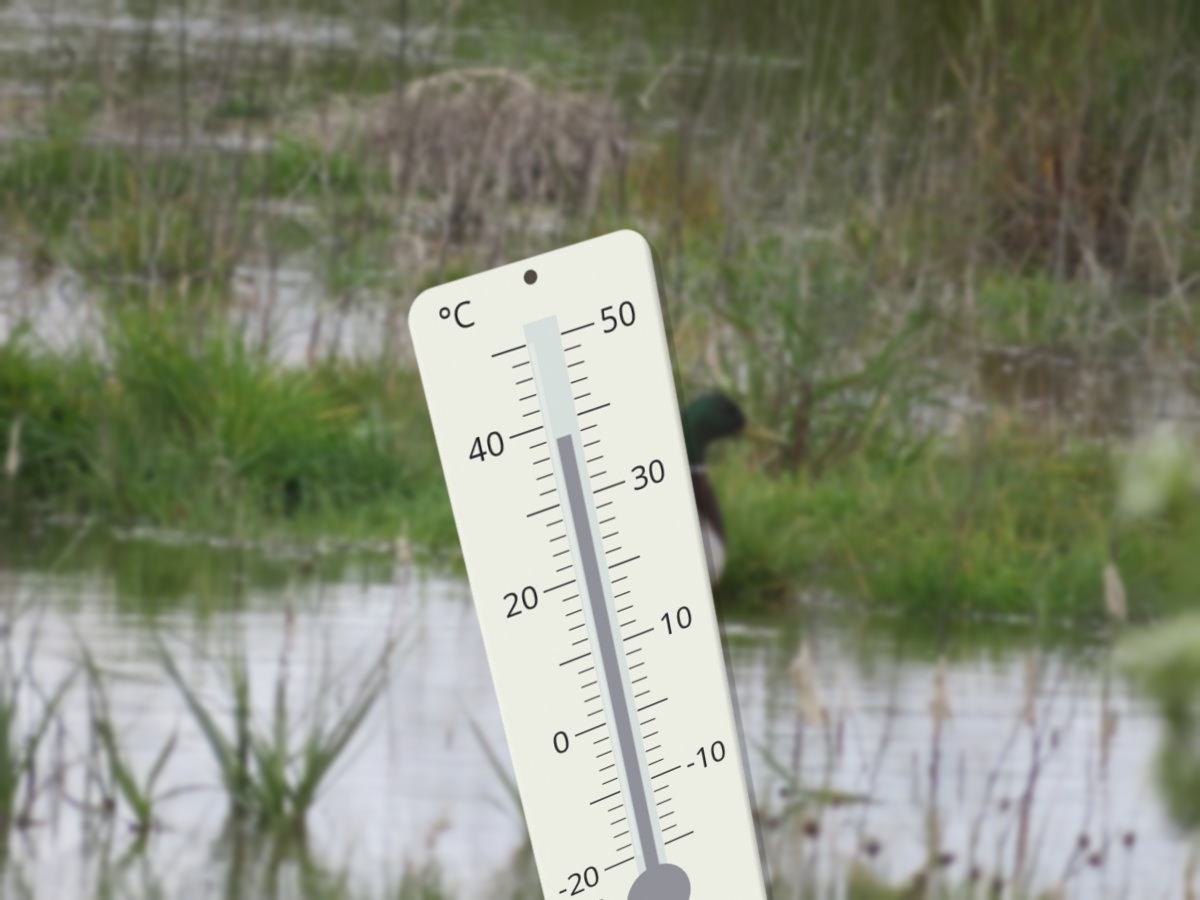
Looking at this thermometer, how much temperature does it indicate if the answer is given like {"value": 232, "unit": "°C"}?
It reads {"value": 38, "unit": "°C"}
